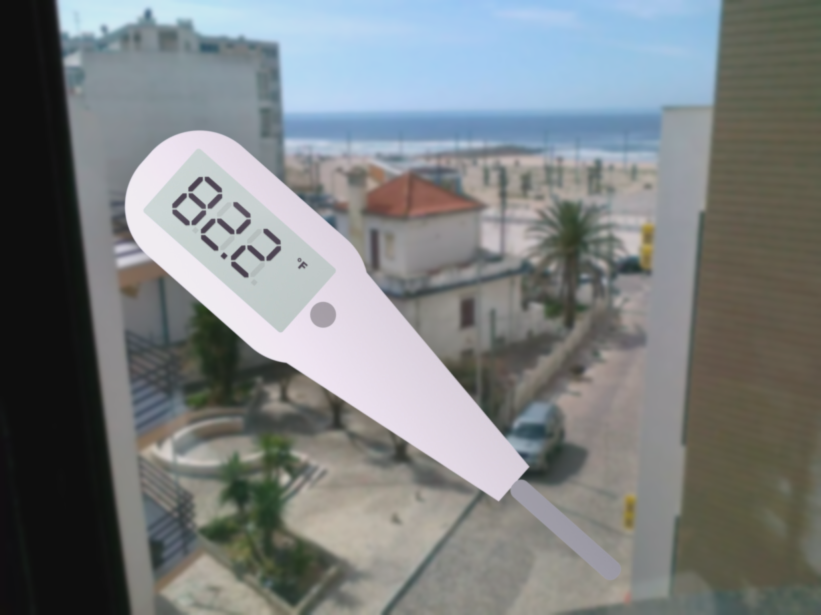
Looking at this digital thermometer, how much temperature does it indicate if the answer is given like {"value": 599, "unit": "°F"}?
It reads {"value": 82.2, "unit": "°F"}
